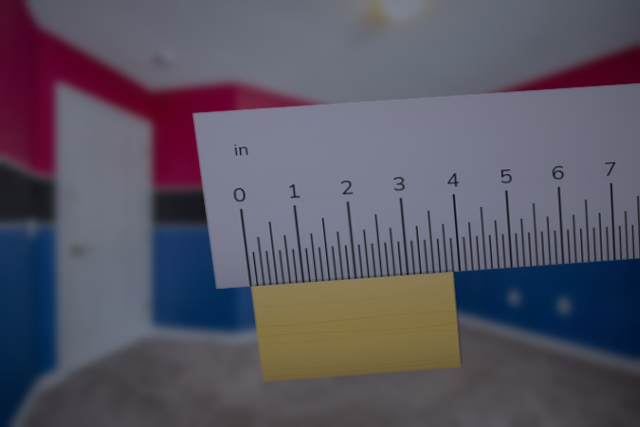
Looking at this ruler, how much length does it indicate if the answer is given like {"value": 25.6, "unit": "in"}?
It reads {"value": 3.875, "unit": "in"}
